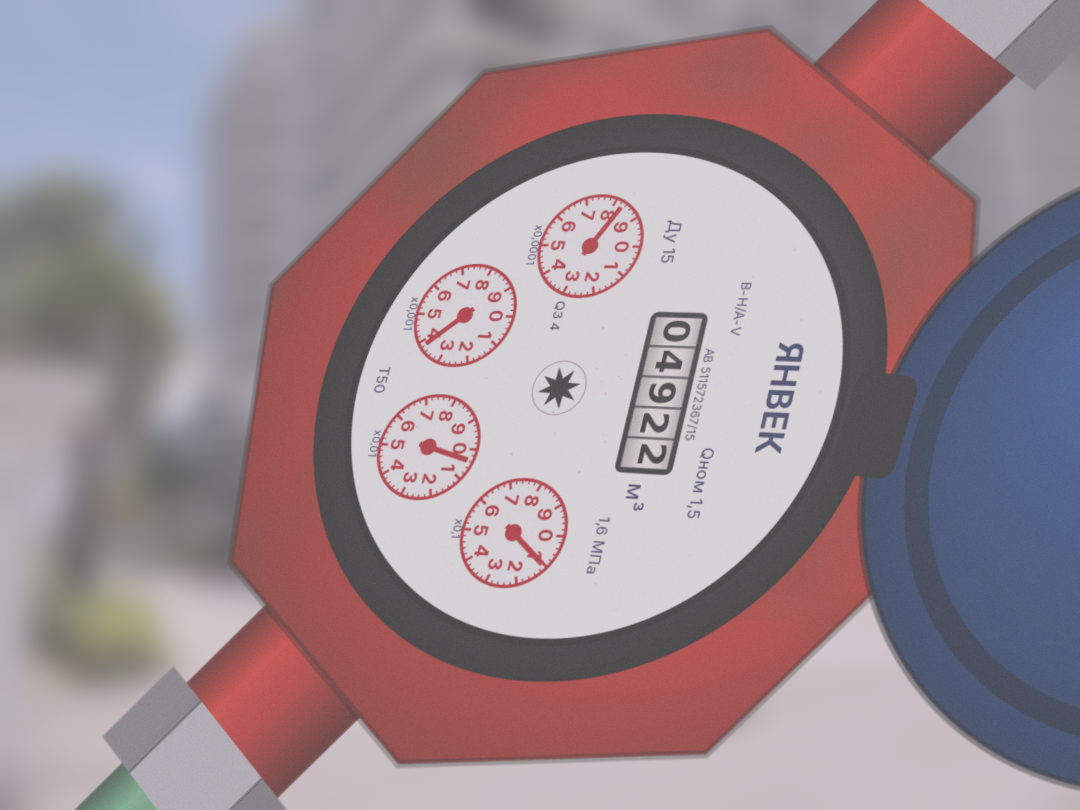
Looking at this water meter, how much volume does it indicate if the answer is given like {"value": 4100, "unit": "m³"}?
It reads {"value": 4922.1038, "unit": "m³"}
